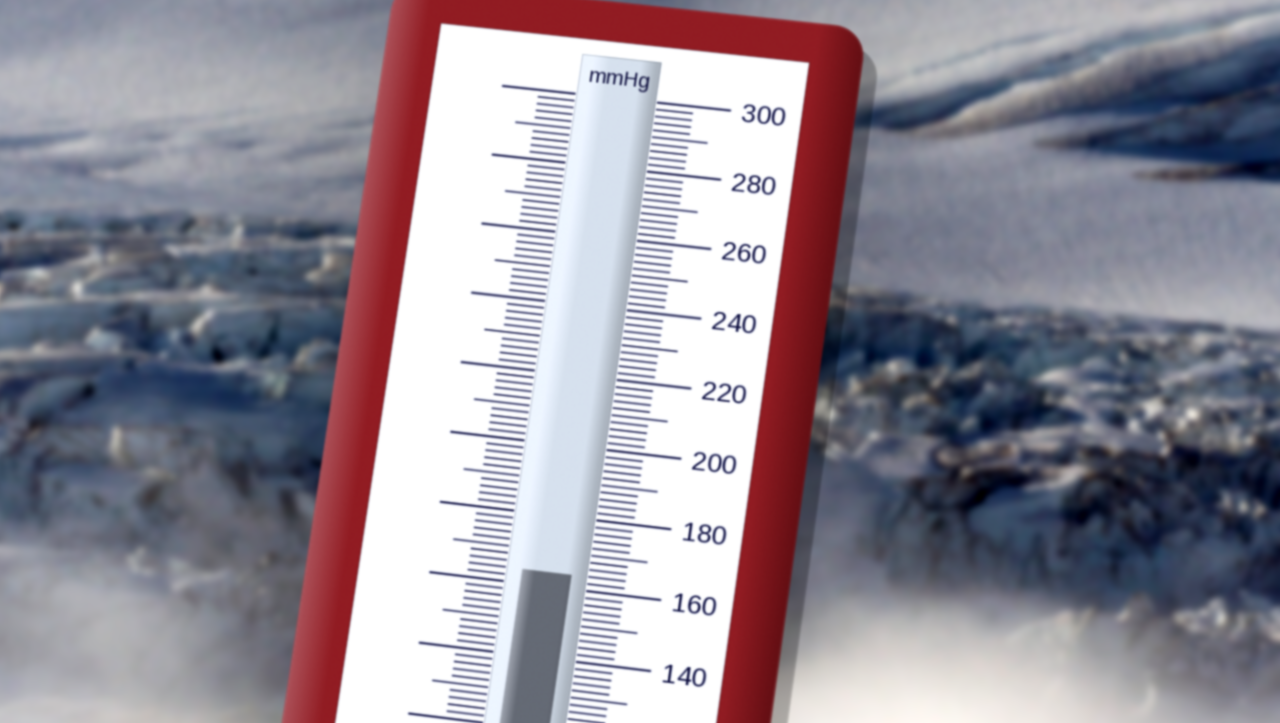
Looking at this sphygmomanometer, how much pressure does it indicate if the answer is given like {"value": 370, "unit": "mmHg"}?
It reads {"value": 164, "unit": "mmHg"}
